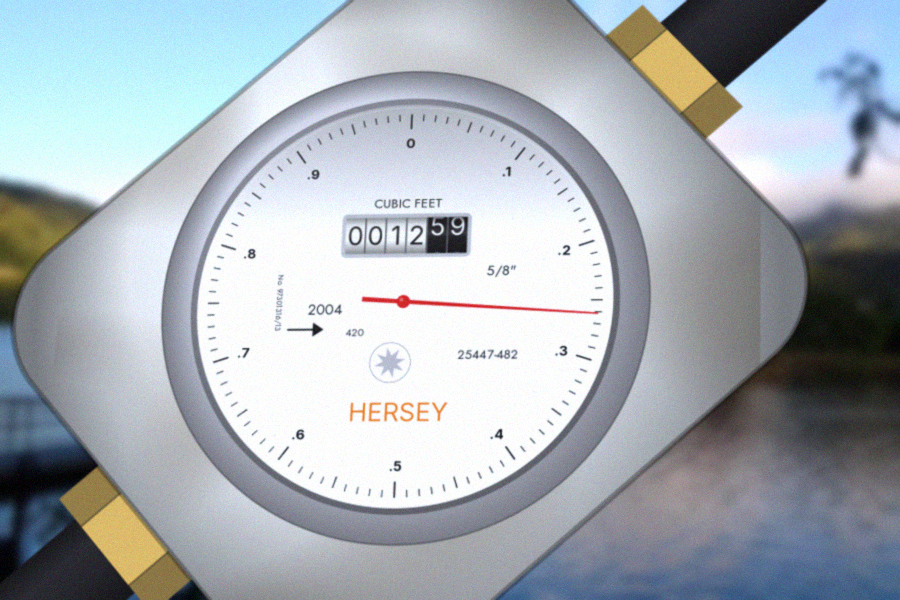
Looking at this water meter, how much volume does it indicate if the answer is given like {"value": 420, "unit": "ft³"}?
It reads {"value": 1259.26, "unit": "ft³"}
